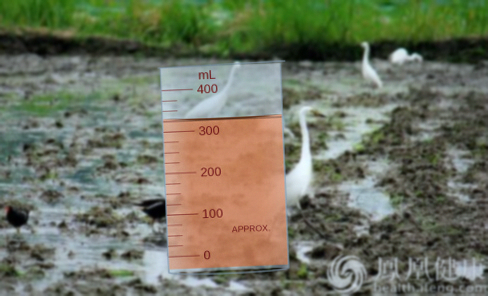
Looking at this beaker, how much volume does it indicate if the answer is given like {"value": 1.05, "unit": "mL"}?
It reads {"value": 325, "unit": "mL"}
